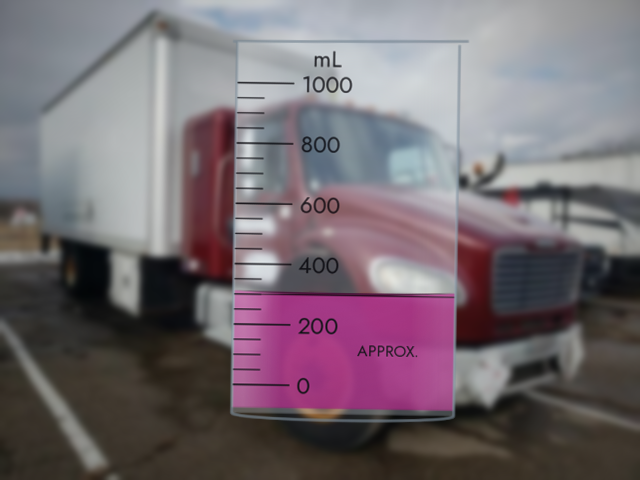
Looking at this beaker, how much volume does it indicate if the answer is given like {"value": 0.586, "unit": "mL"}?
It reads {"value": 300, "unit": "mL"}
